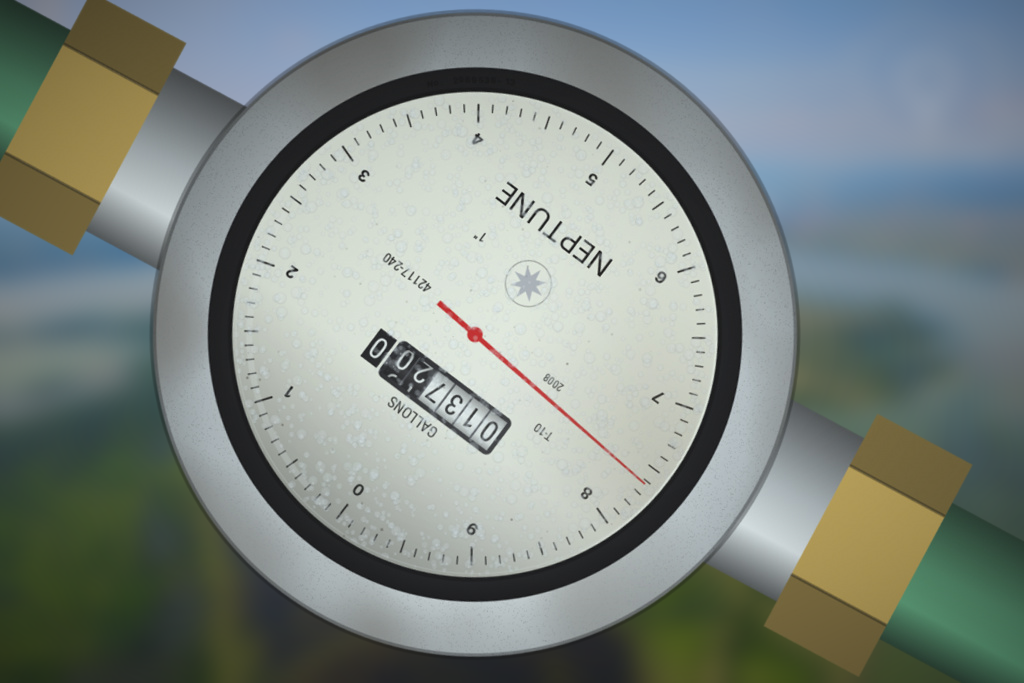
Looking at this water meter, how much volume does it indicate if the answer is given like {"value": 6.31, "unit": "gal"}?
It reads {"value": 137197.6, "unit": "gal"}
